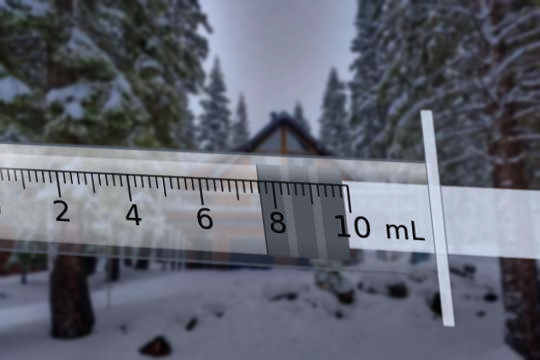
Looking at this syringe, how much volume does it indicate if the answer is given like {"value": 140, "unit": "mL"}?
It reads {"value": 7.6, "unit": "mL"}
